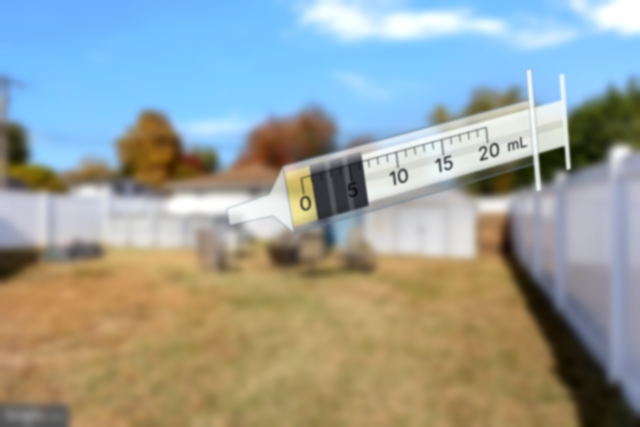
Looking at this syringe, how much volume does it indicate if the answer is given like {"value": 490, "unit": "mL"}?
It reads {"value": 1, "unit": "mL"}
